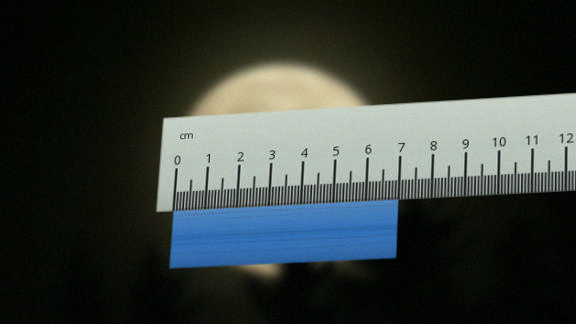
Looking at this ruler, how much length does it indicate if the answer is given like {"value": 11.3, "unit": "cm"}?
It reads {"value": 7, "unit": "cm"}
